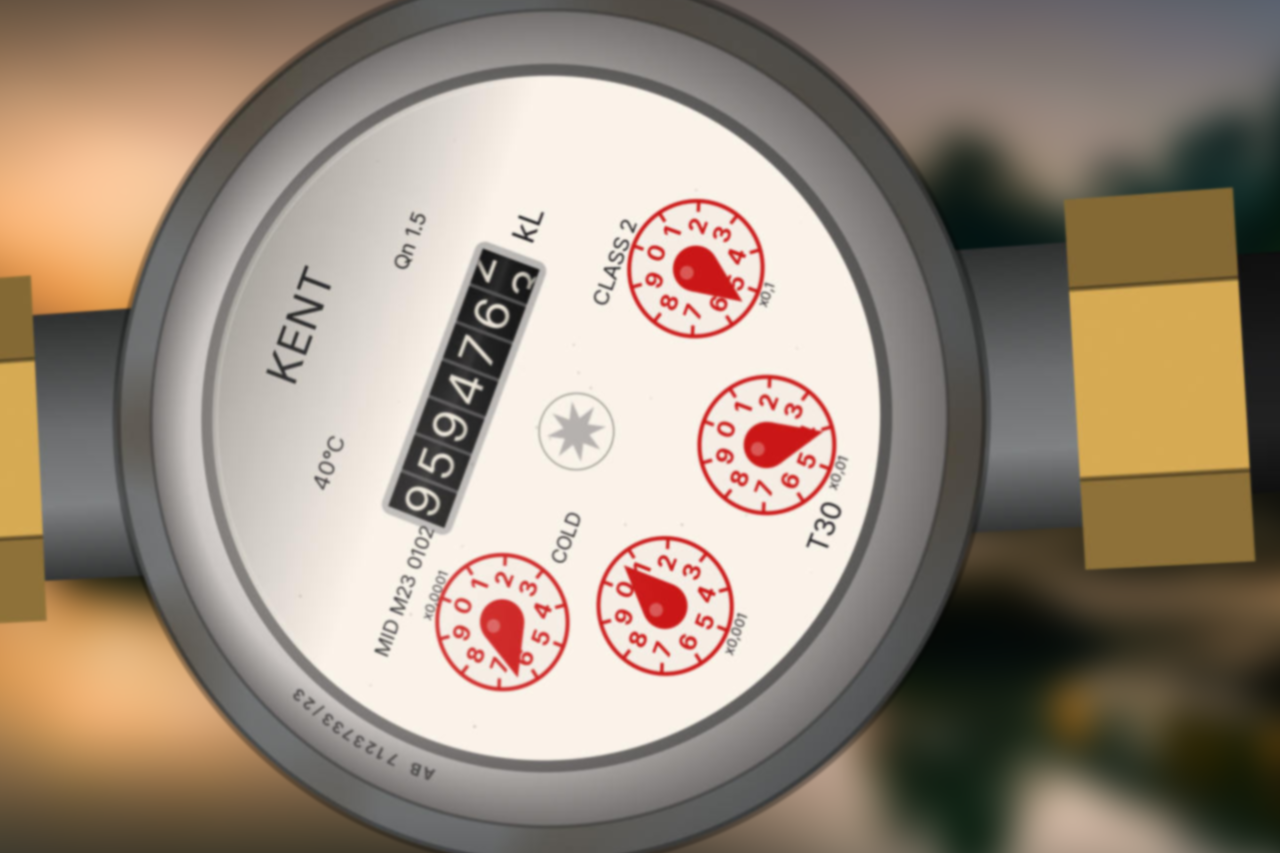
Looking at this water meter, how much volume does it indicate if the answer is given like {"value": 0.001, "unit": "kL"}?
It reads {"value": 9594762.5406, "unit": "kL"}
